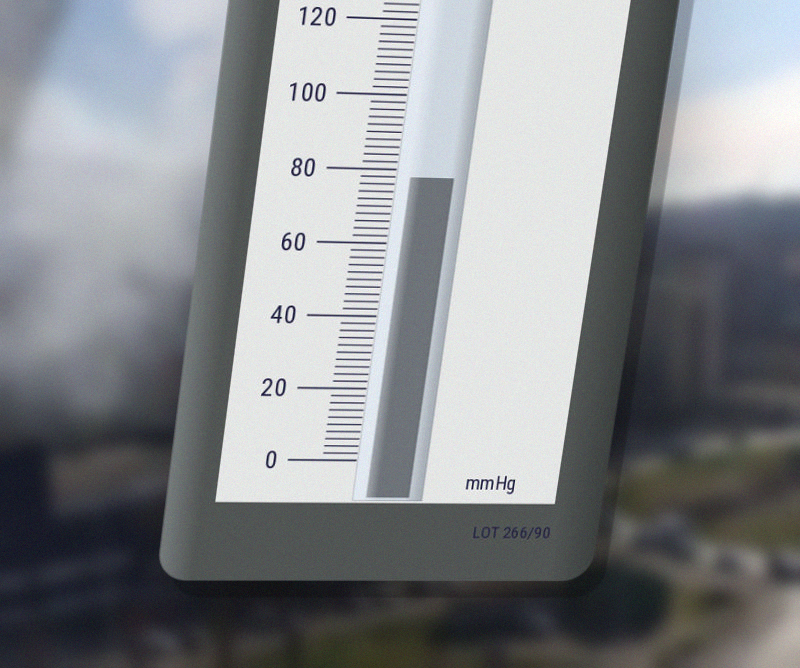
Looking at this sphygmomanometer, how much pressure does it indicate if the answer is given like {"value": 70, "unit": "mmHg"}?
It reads {"value": 78, "unit": "mmHg"}
